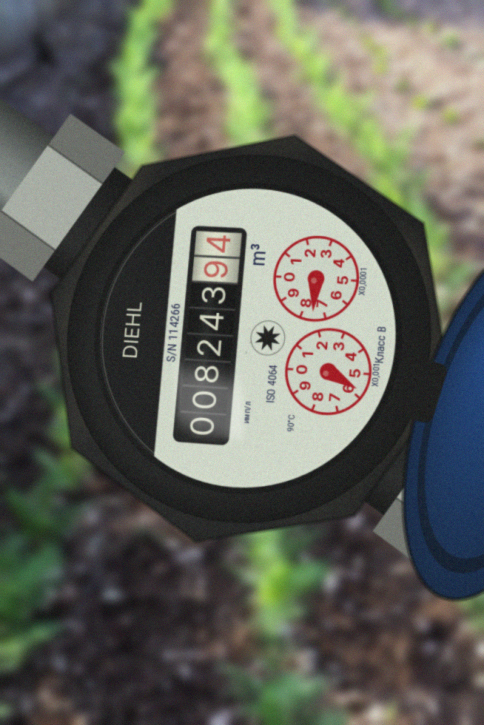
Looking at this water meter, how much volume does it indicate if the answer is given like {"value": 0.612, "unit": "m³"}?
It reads {"value": 8243.9457, "unit": "m³"}
